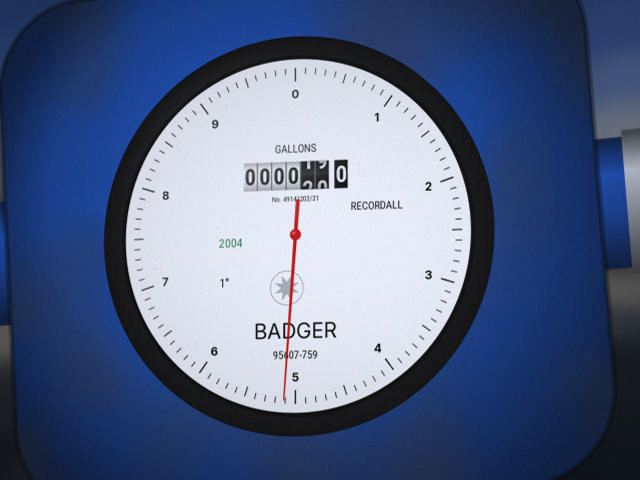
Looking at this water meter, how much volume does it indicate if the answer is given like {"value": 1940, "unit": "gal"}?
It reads {"value": 195.1, "unit": "gal"}
